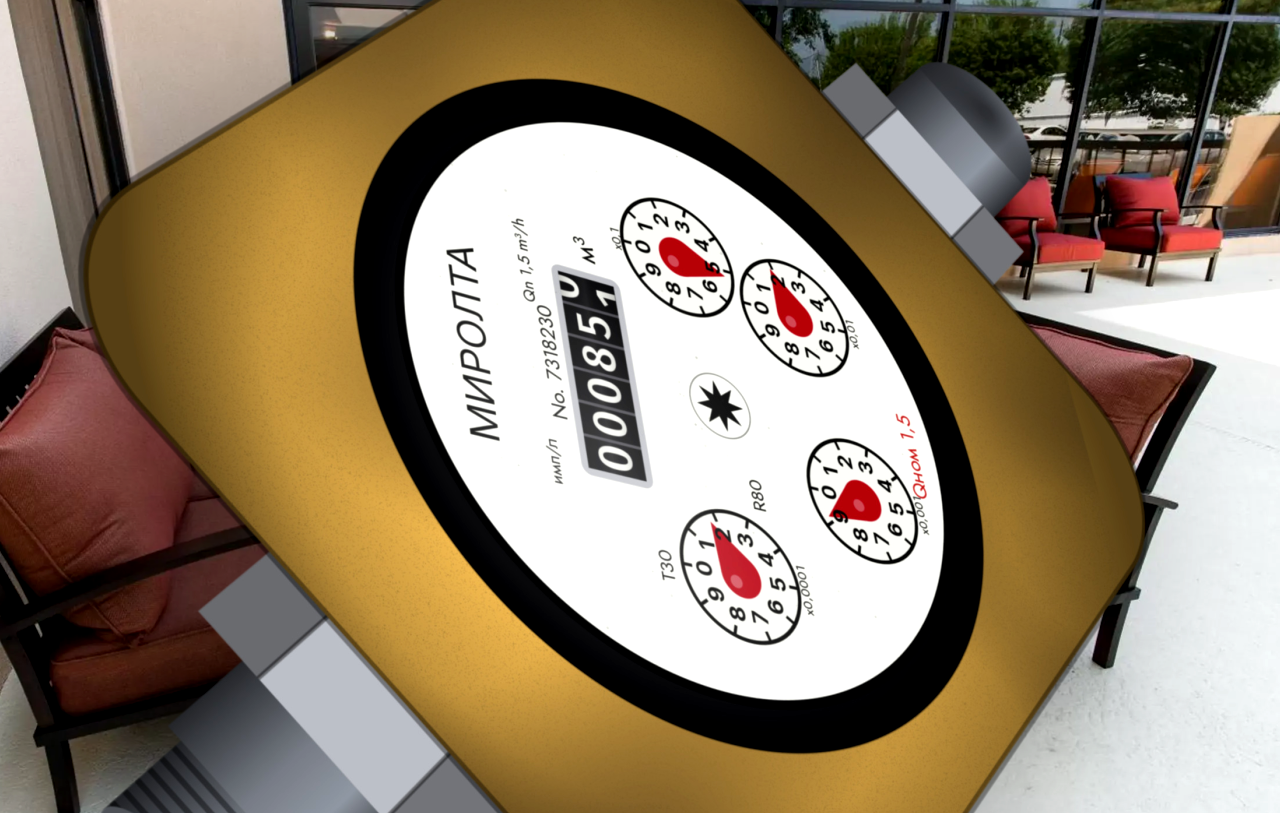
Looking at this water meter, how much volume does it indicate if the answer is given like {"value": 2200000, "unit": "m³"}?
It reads {"value": 850.5191, "unit": "m³"}
